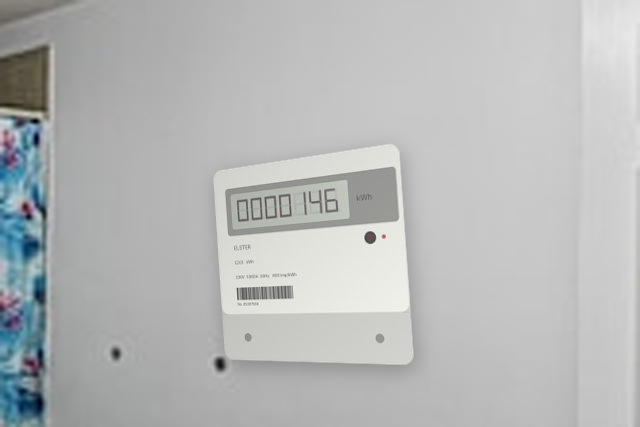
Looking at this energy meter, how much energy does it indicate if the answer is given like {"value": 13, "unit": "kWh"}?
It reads {"value": 146, "unit": "kWh"}
